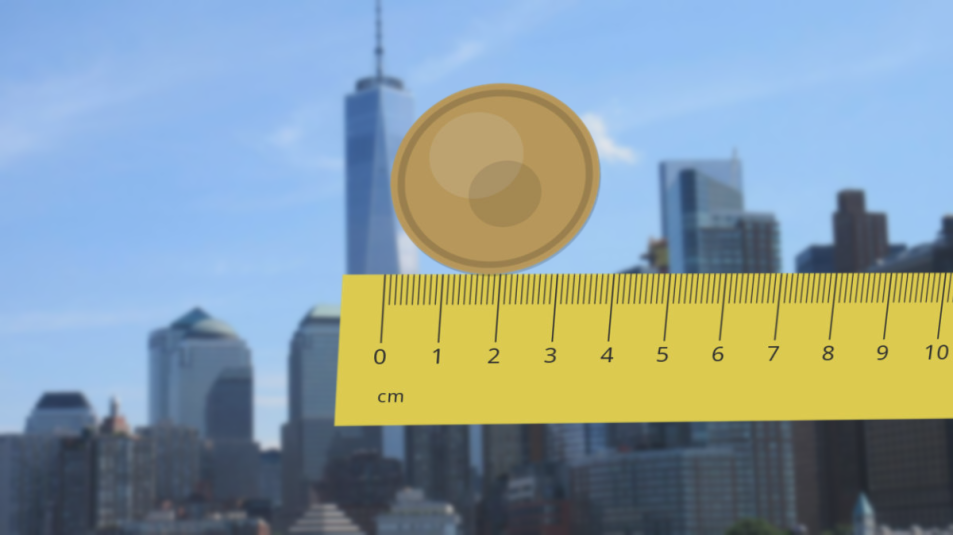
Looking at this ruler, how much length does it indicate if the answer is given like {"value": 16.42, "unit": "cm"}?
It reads {"value": 3.6, "unit": "cm"}
